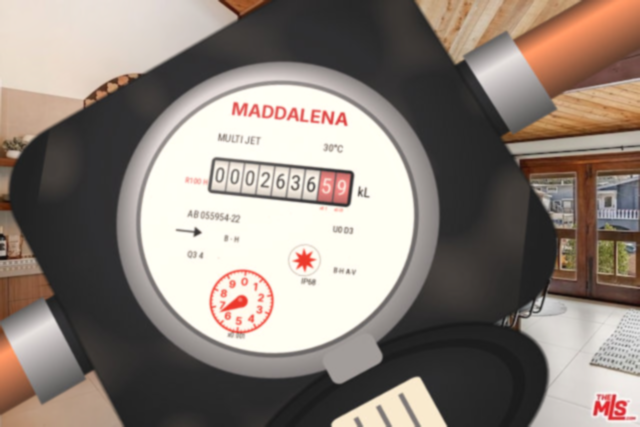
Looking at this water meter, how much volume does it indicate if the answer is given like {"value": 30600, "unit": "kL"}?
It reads {"value": 2636.596, "unit": "kL"}
